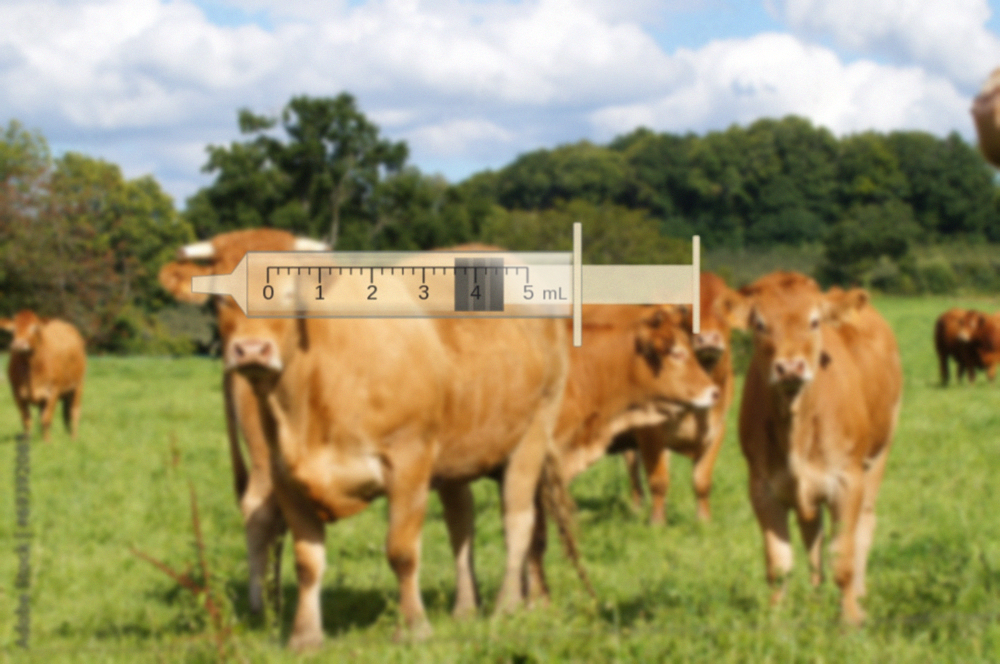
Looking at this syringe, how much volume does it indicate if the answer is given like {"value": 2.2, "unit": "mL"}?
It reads {"value": 3.6, "unit": "mL"}
